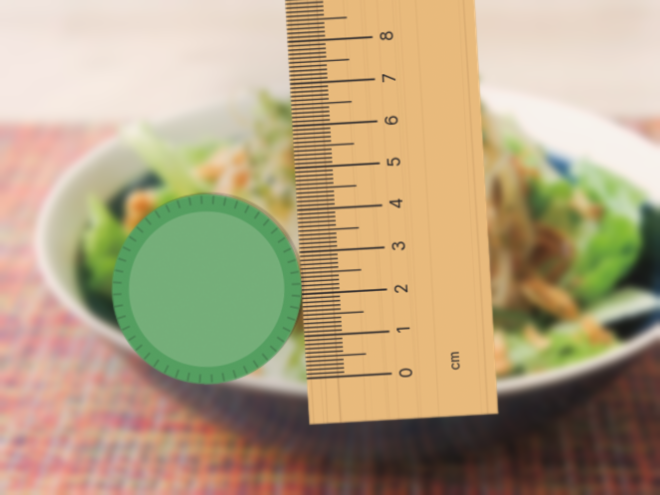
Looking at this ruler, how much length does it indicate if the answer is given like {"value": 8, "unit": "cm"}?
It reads {"value": 4.5, "unit": "cm"}
